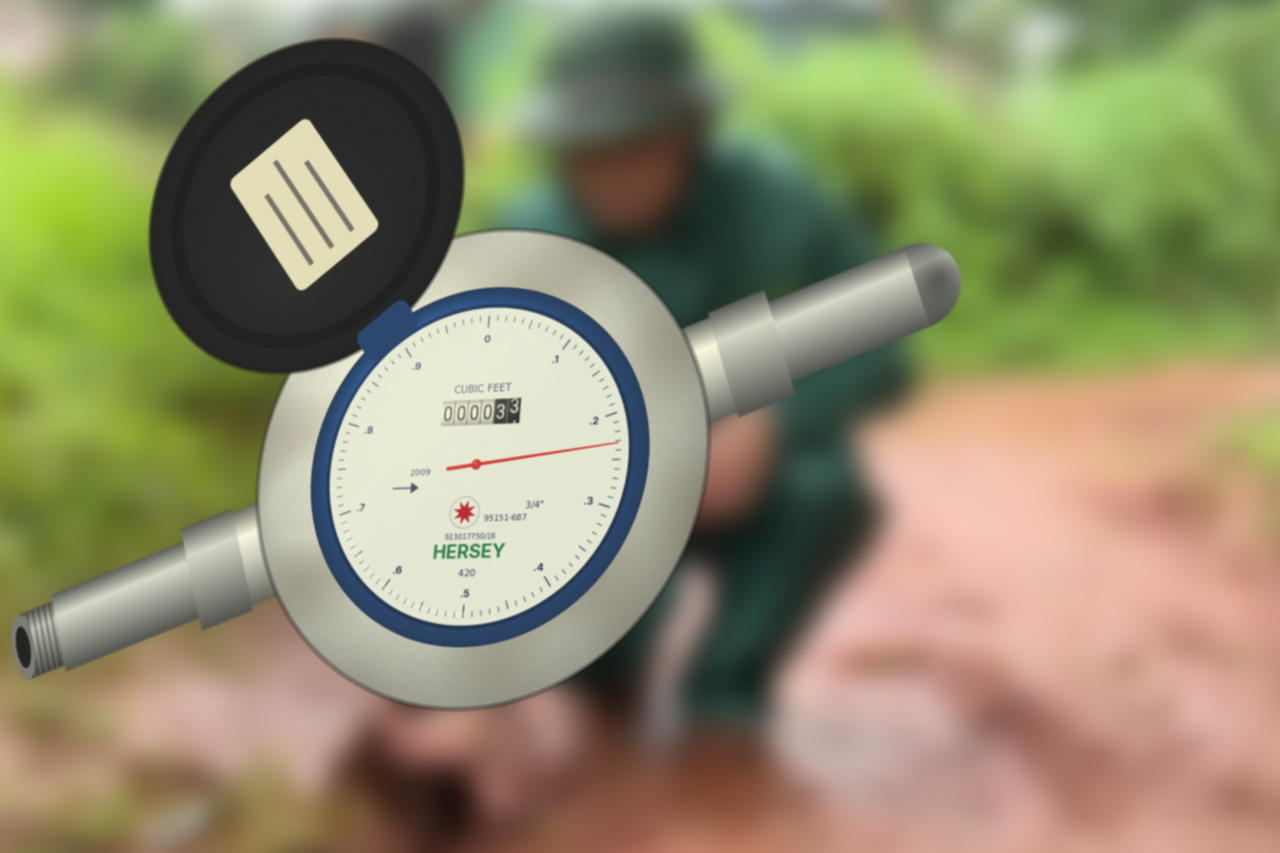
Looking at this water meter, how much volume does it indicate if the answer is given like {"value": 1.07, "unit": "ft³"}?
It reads {"value": 33.23, "unit": "ft³"}
